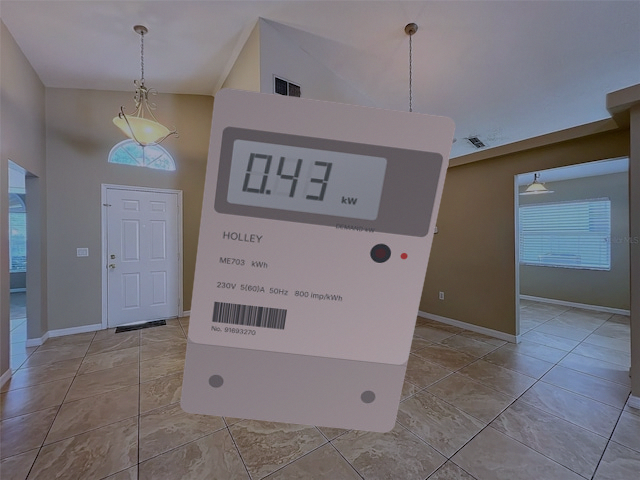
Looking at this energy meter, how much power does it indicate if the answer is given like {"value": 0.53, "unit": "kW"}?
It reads {"value": 0.43, "unit": "kW"}
